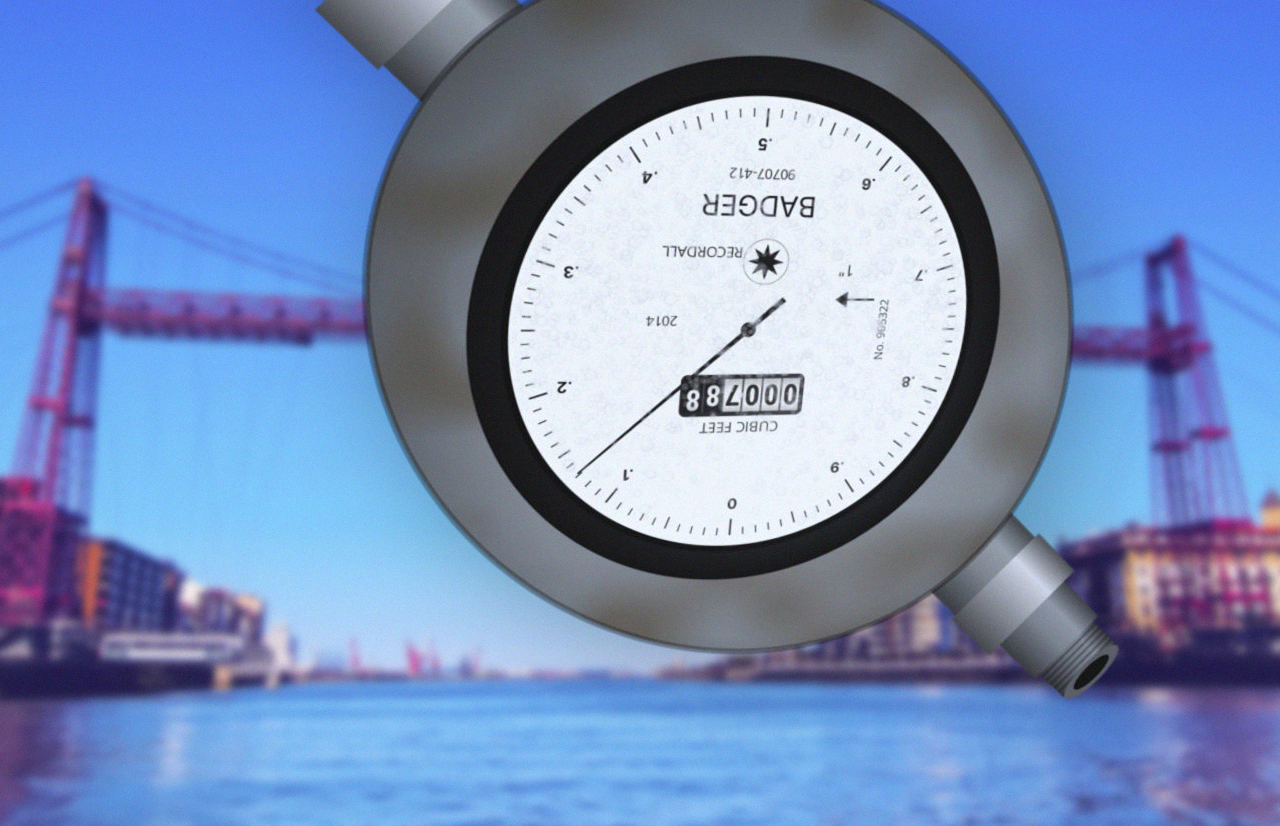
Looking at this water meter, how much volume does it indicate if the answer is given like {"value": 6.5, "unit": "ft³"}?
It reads {"value": 788.13, "unit": "ft³"}
